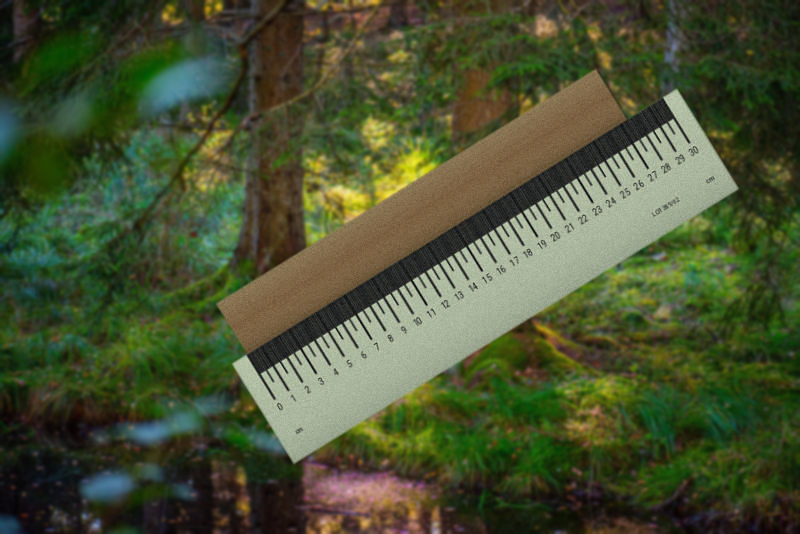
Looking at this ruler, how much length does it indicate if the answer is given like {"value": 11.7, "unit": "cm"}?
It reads {"value": 27.5, "unit": "cm"}
